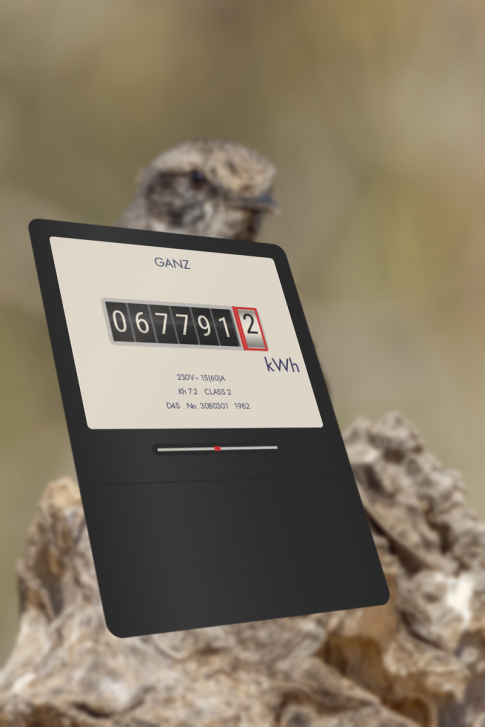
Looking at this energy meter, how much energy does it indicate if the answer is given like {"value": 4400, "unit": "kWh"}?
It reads {"value": 67791.2, "unit": "kWh"}
